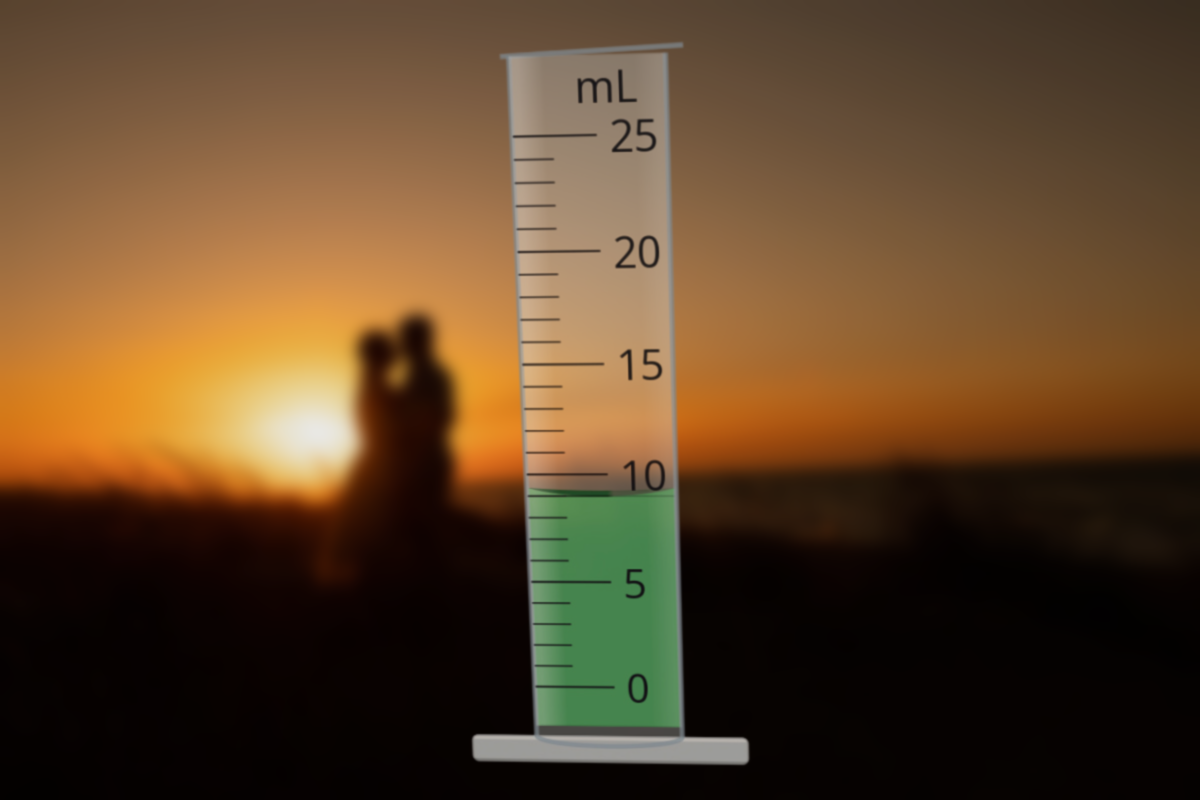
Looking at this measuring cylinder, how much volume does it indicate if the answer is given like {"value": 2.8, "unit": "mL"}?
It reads {"value": 9, "unit": "mL"}
